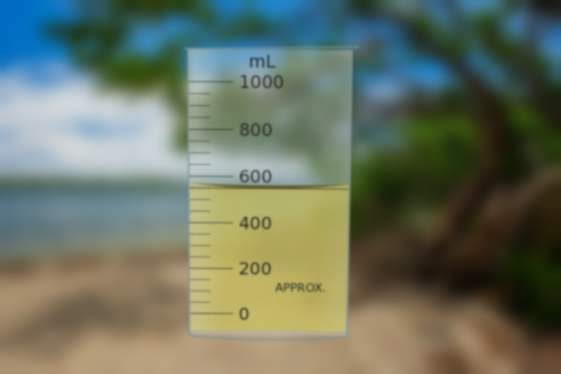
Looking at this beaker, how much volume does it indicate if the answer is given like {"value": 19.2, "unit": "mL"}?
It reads {"value": 550, "unit": "mL"}
